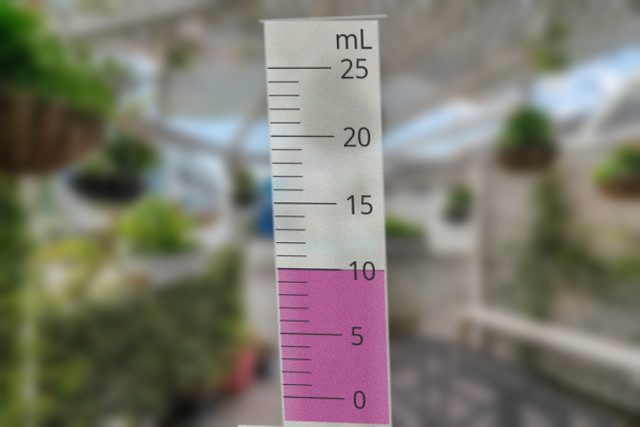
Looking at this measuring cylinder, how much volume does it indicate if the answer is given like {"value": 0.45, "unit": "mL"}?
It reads {"value": 10, "unit": "mL"}
